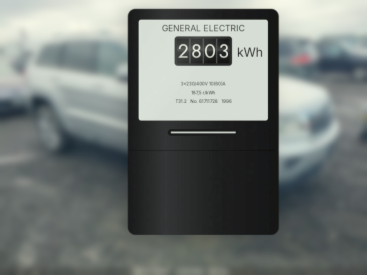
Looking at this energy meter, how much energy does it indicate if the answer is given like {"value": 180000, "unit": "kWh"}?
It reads {"value": 2803, "unit": "kWh"}
